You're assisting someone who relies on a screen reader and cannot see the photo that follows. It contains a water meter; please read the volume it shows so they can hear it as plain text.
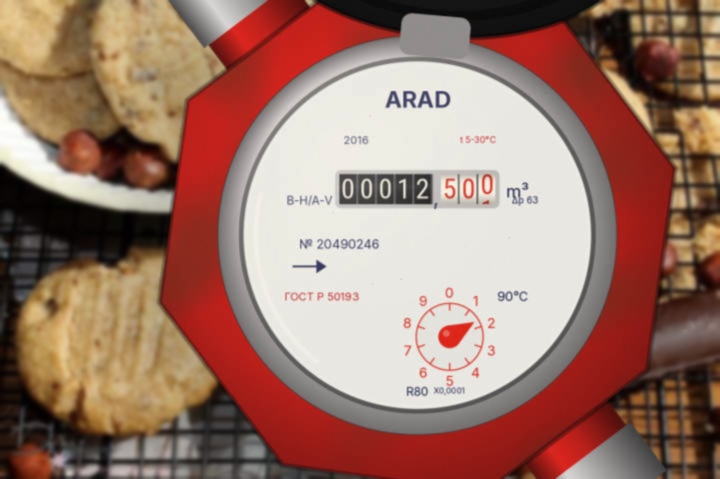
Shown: 12.5001 m³
